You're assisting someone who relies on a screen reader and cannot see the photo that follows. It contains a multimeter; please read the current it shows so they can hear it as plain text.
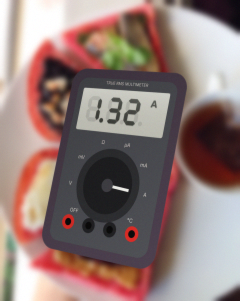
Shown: 1.32 A
